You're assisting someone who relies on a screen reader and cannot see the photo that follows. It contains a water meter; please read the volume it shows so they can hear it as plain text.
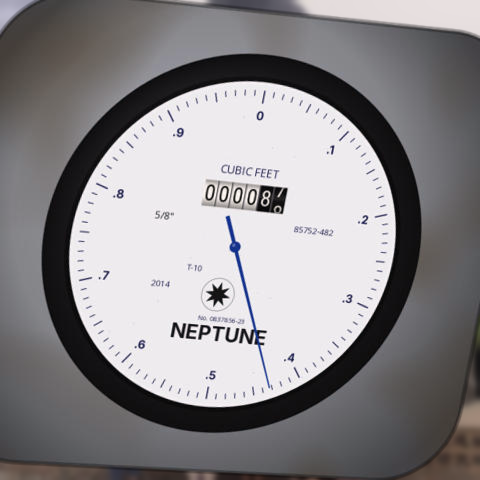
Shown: 87.43 ft³
